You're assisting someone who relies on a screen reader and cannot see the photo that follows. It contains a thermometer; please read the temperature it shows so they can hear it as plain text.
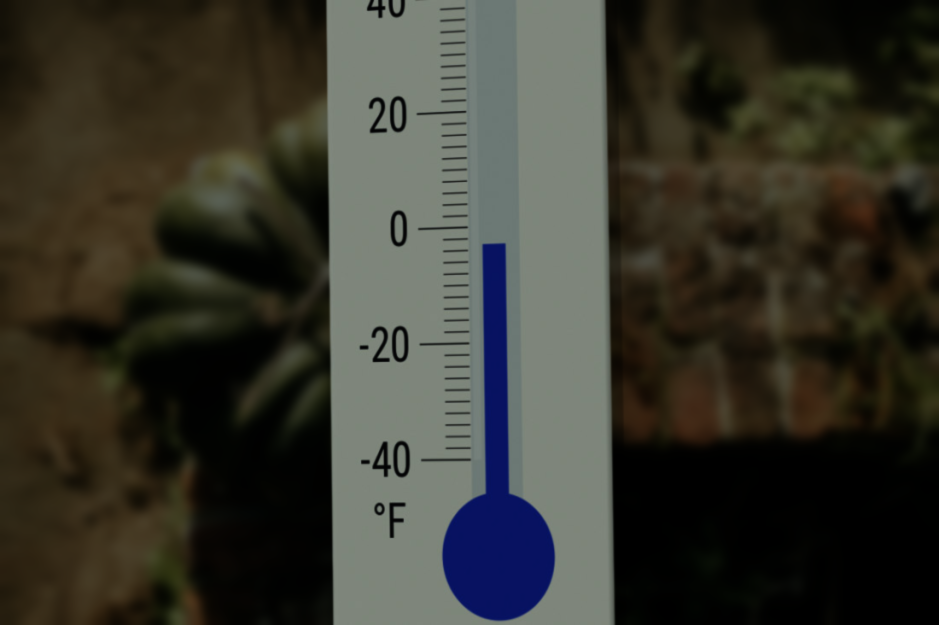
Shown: -3 °F
